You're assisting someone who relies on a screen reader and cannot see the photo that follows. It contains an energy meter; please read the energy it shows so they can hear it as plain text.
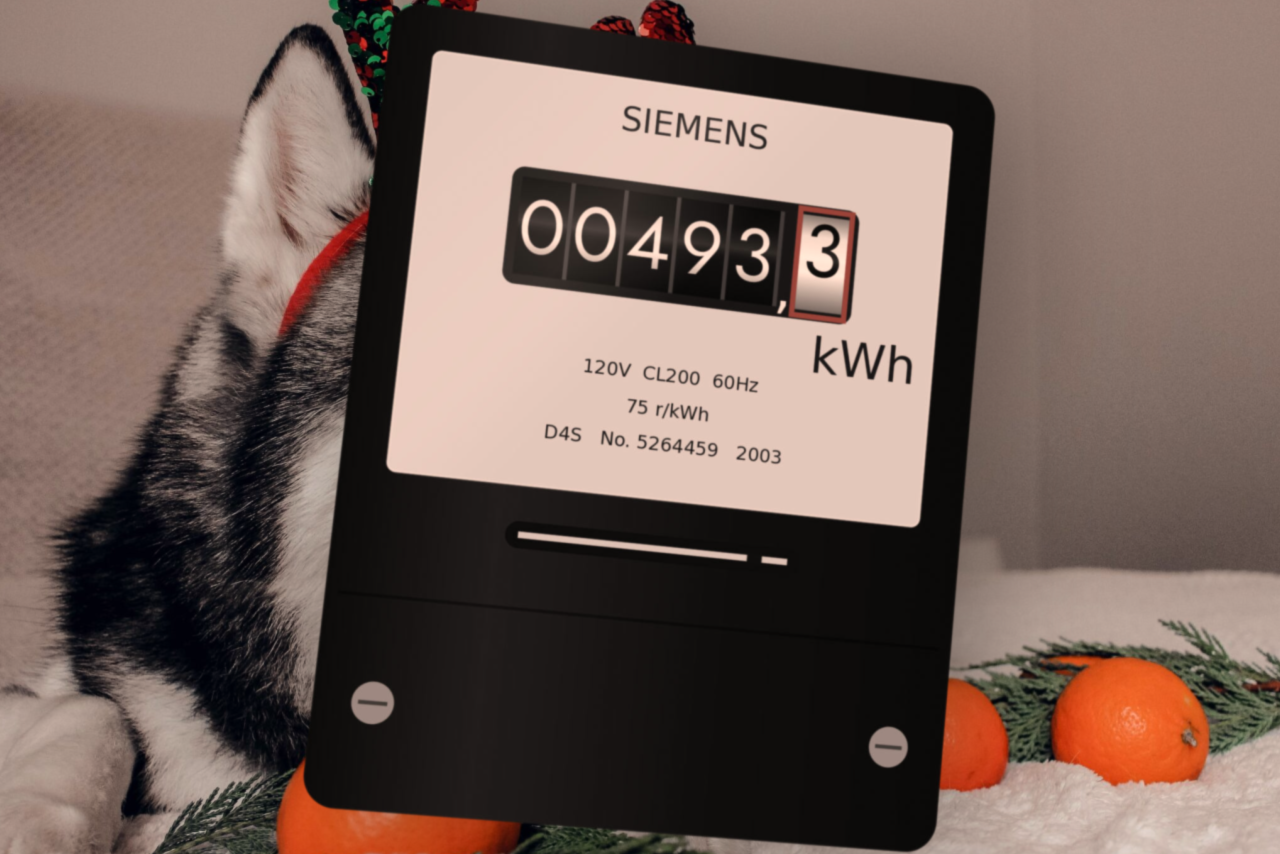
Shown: 493.3 kWh
